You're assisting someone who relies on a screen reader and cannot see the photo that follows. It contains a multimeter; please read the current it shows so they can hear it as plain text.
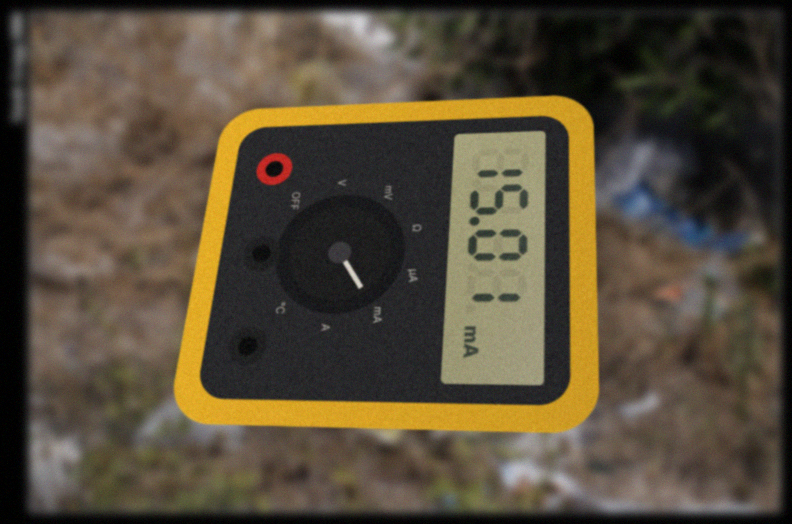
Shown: 15.01 mA
